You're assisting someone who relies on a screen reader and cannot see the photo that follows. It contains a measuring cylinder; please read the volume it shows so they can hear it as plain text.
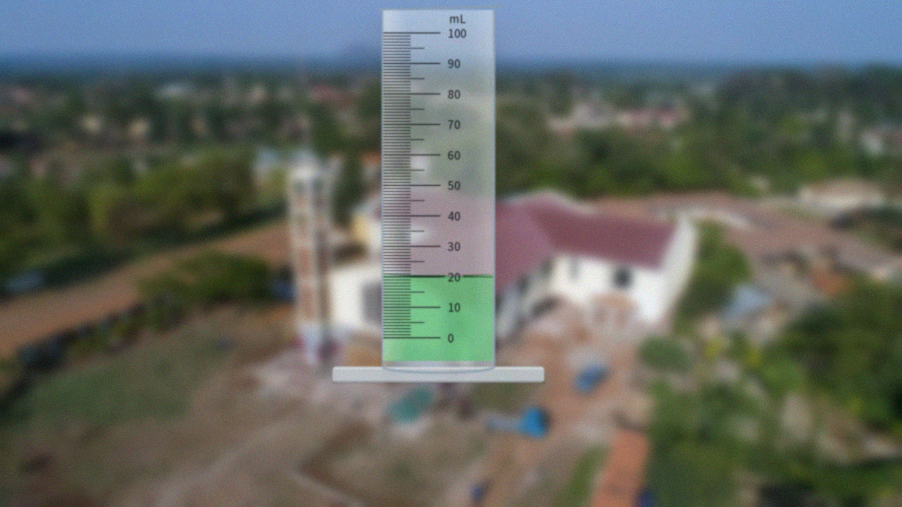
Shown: 20 mL
